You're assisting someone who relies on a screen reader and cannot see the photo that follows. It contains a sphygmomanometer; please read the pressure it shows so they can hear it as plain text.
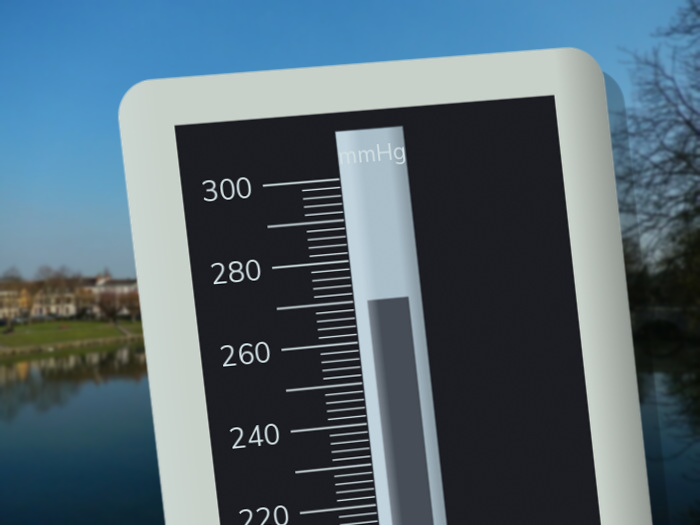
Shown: 270 mmHg
